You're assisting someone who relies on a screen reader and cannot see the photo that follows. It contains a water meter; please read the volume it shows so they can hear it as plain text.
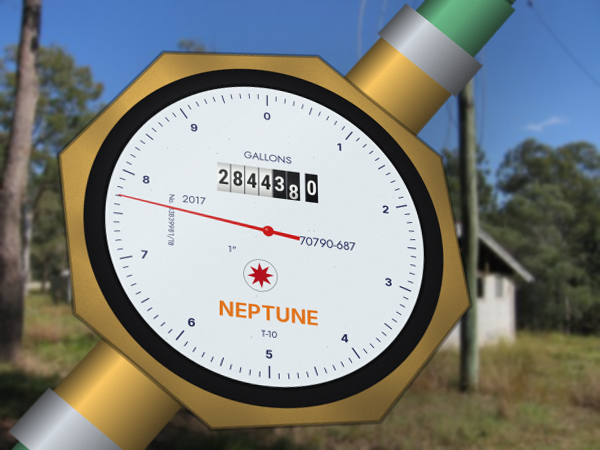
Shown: 2844377.7 gal
